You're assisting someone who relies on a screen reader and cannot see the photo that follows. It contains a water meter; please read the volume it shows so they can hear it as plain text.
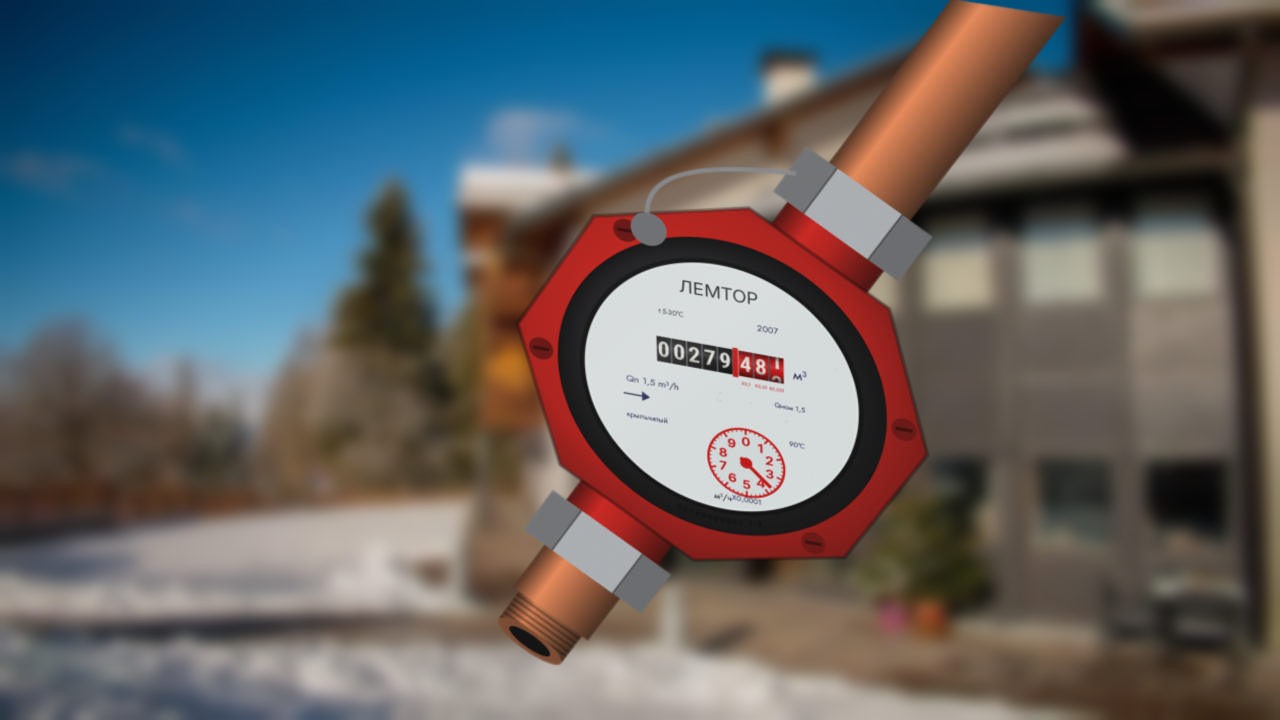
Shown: 279.4813 m³
